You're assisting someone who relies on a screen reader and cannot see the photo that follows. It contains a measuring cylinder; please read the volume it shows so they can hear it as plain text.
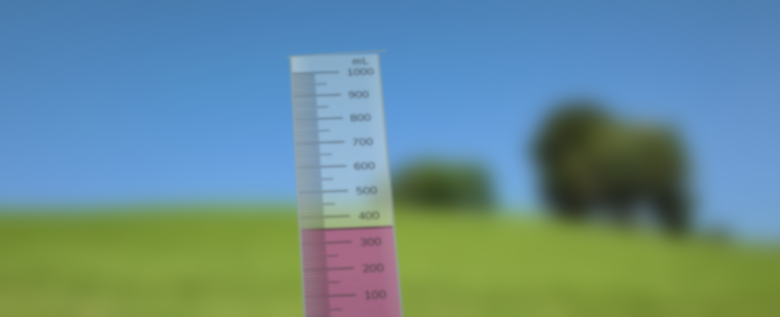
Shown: 350 mL
